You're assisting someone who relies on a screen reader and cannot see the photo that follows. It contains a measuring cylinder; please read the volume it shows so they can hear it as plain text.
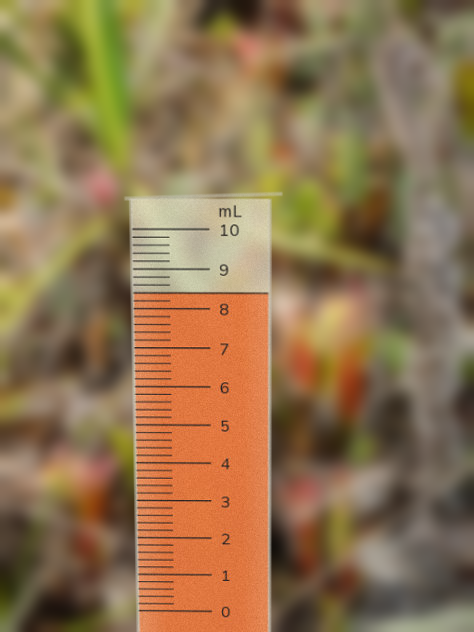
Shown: 8.4 mL
